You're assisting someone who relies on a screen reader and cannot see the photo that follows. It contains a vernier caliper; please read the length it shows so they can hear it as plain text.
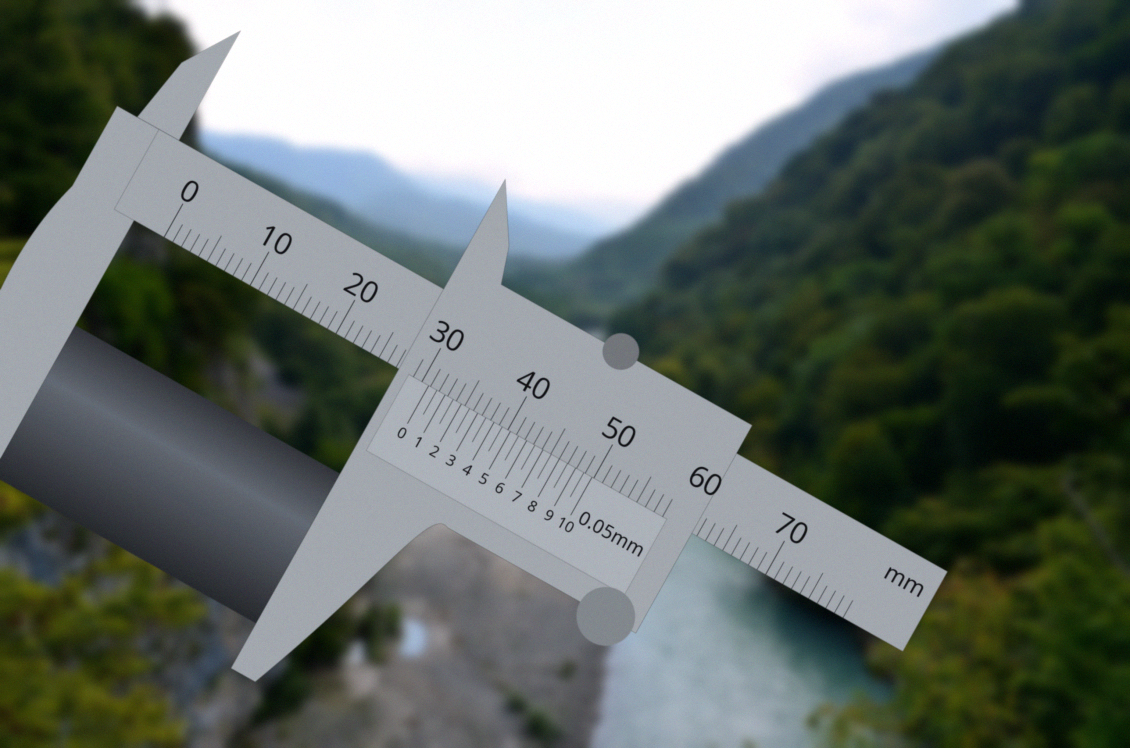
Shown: 30.8 mm
